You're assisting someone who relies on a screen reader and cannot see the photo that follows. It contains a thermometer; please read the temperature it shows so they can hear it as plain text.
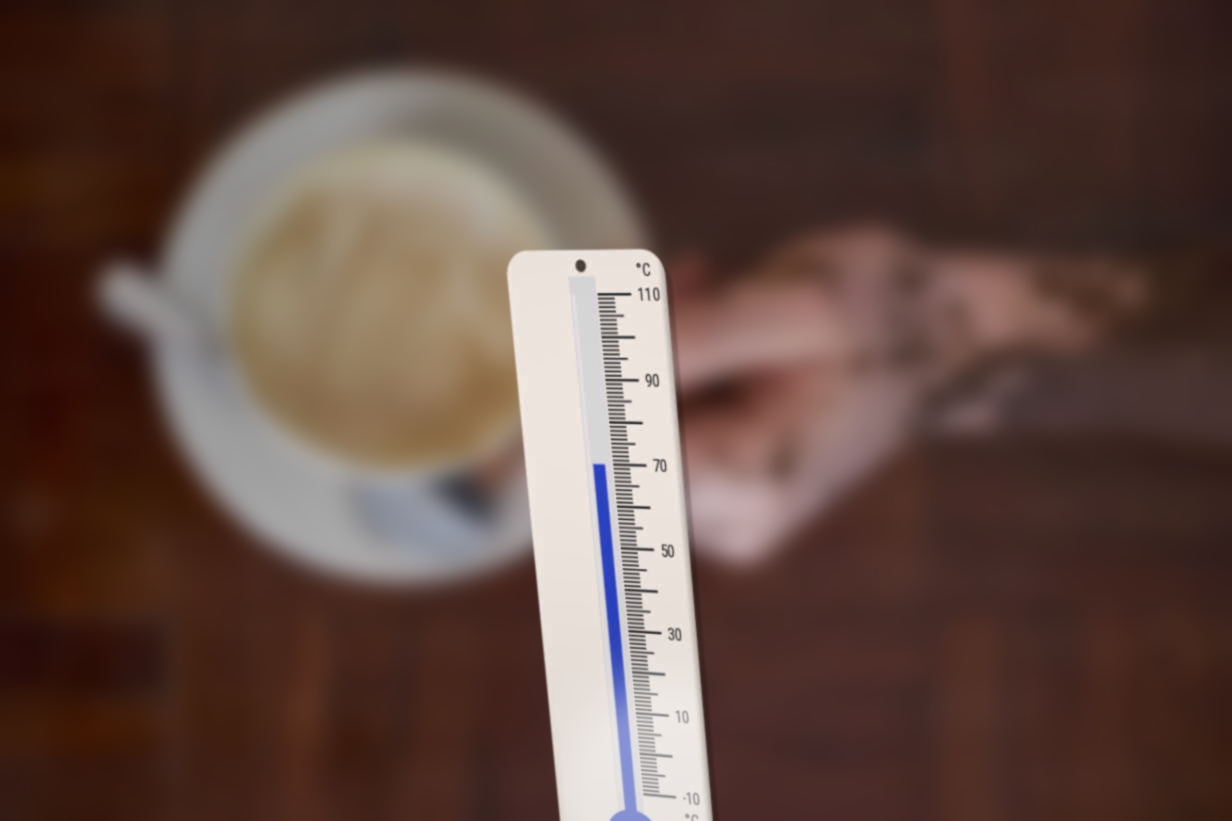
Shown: 70 °C
